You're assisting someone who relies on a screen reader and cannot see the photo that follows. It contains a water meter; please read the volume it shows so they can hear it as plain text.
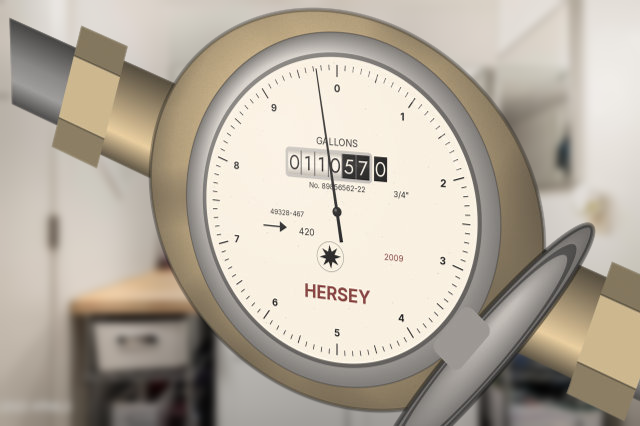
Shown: 110569.7 gal
